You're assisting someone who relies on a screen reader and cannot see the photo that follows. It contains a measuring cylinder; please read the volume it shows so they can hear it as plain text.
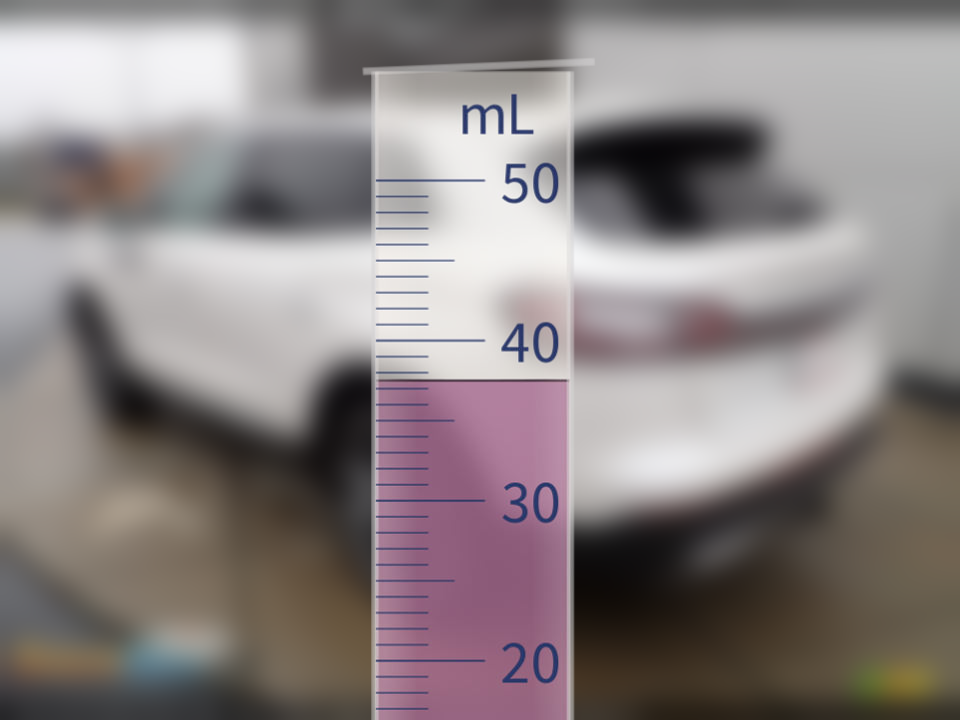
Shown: 37.5 mL
